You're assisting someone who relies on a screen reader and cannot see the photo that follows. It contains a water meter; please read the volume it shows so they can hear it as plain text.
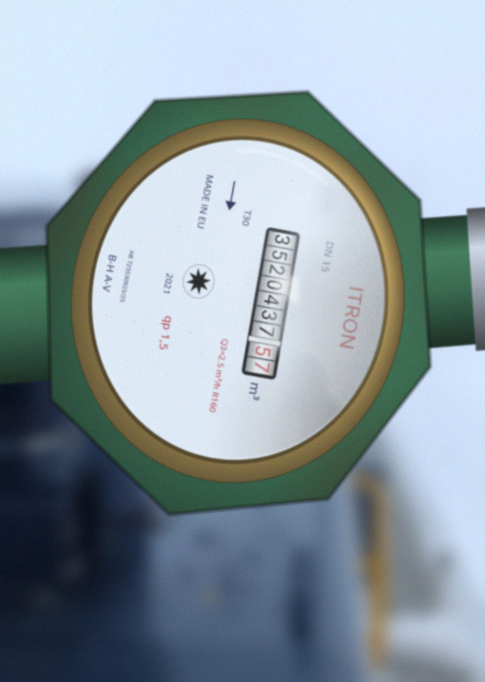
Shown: 3520437.57 m³
